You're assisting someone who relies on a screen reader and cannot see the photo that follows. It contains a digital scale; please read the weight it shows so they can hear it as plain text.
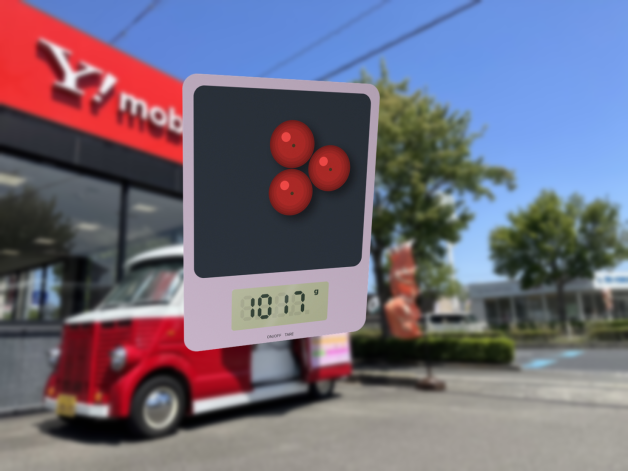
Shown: 1017 g
